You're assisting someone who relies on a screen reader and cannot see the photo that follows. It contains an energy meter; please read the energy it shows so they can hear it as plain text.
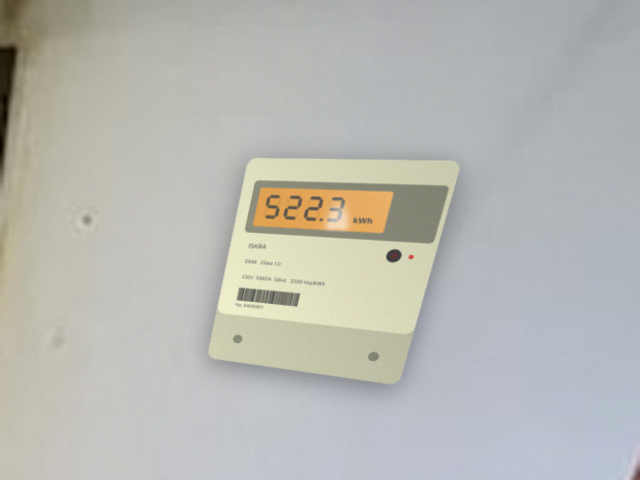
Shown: 522.3 kWh
